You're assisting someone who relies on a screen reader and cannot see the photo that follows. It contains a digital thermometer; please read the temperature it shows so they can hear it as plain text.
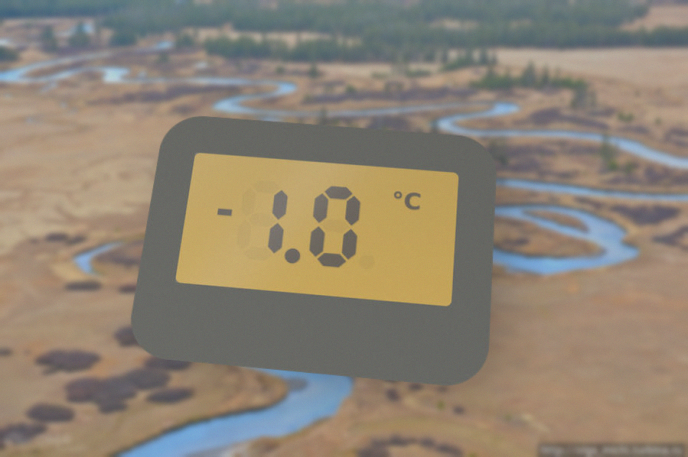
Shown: -1.0 °C
